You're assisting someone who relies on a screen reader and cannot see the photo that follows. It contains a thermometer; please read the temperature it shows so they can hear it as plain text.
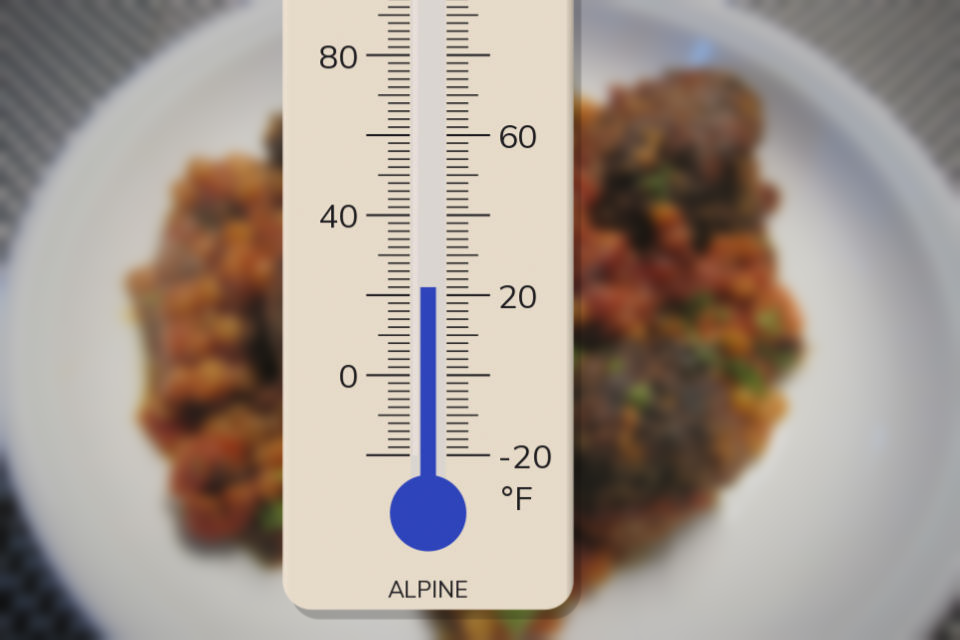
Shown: 22 °F
